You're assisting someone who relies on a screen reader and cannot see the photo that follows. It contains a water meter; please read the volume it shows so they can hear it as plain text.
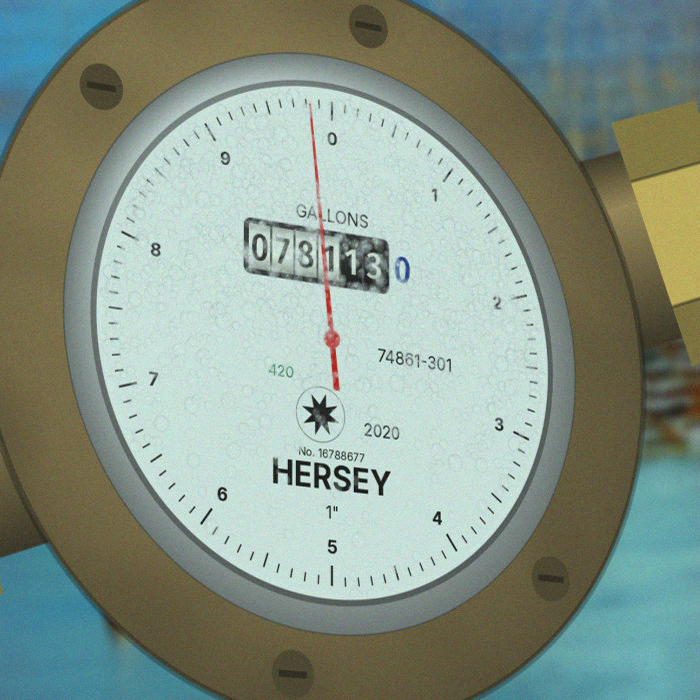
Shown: 781129.8 gal
